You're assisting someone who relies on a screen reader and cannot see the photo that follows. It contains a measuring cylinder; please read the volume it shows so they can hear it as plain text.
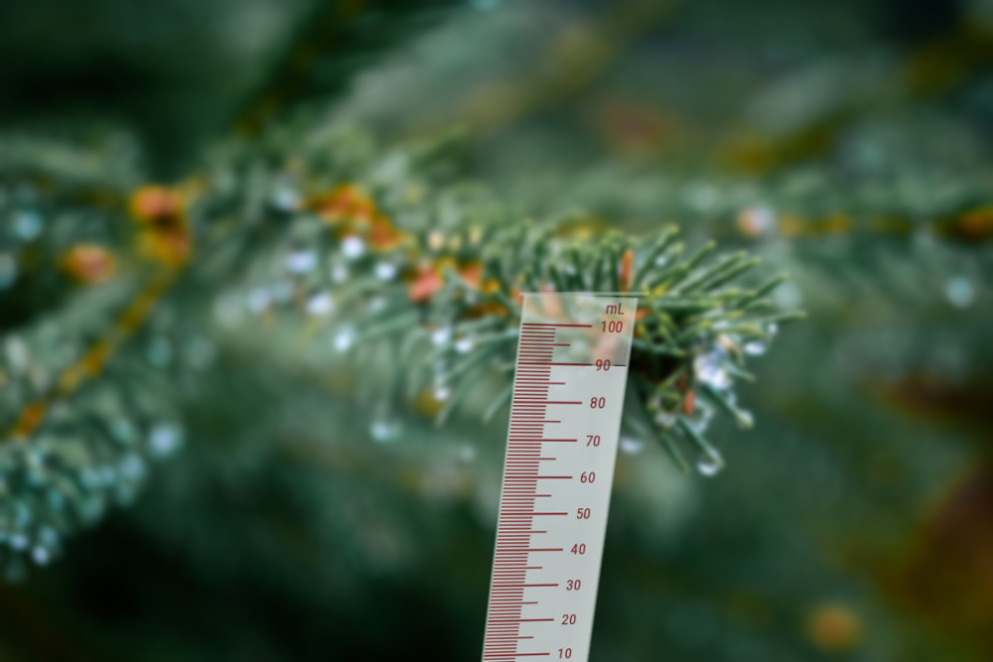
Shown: 90 mL
